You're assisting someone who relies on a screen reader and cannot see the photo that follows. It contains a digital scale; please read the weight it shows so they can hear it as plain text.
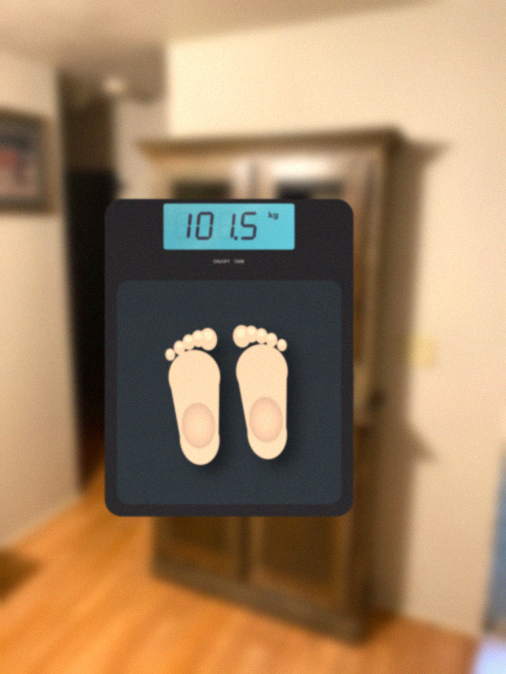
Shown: 101.5 kg
